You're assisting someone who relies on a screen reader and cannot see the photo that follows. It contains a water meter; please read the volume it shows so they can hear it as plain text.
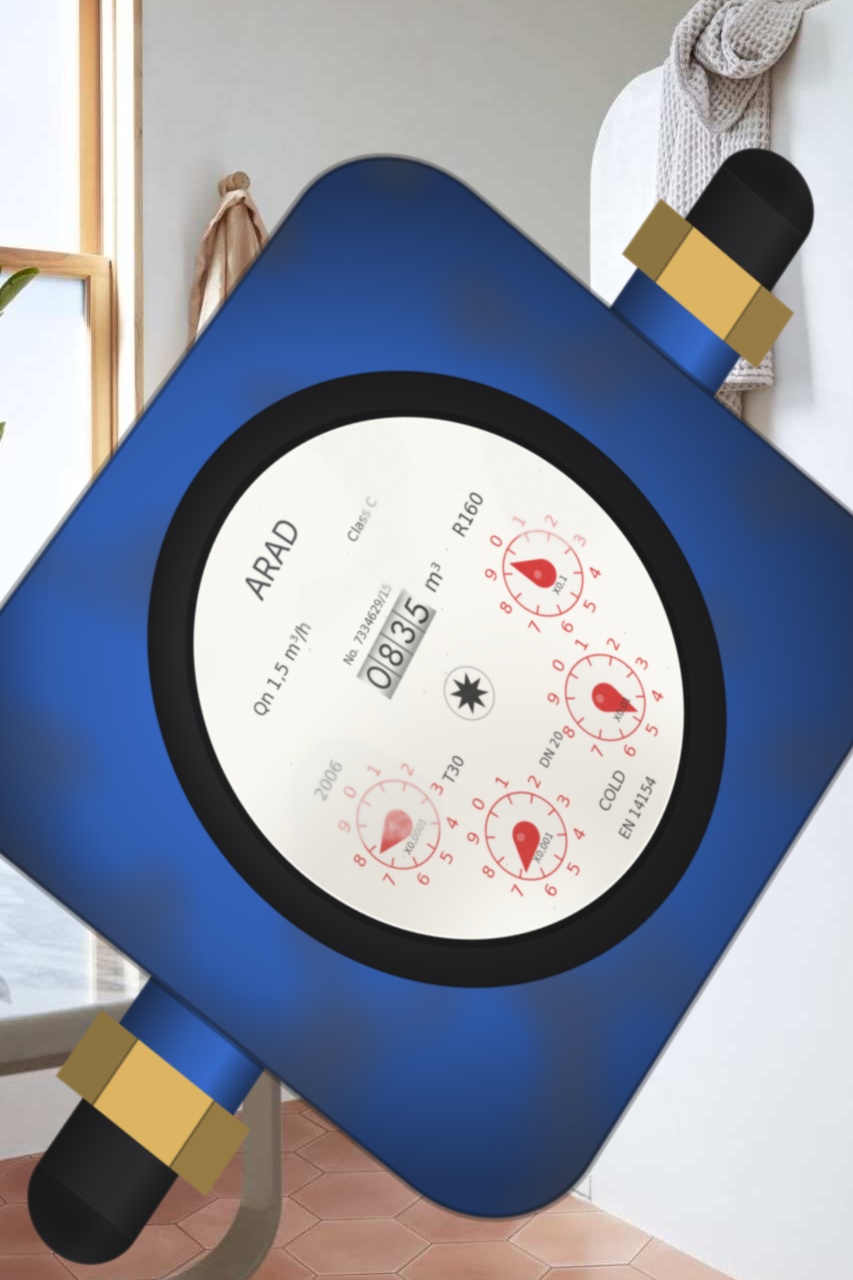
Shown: 834.9467 m³
